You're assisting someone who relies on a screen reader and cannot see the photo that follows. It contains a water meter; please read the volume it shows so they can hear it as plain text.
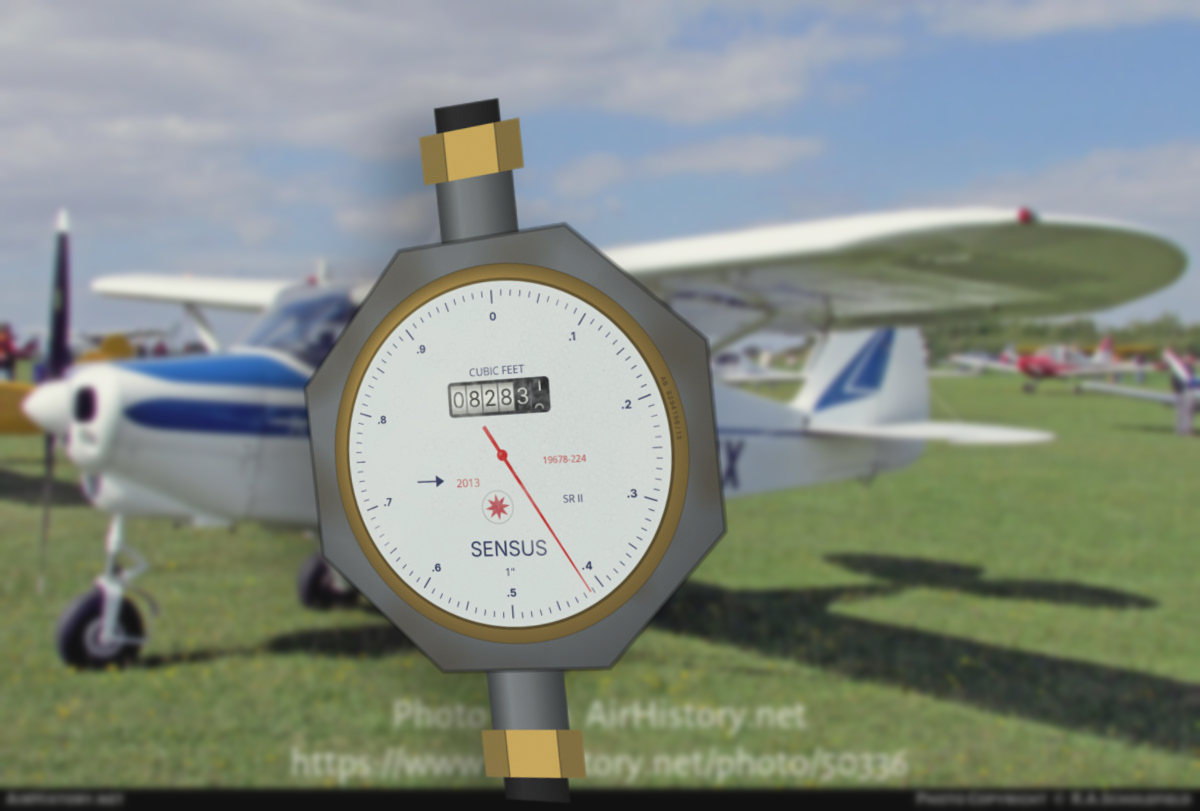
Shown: 82831.41 ft³
